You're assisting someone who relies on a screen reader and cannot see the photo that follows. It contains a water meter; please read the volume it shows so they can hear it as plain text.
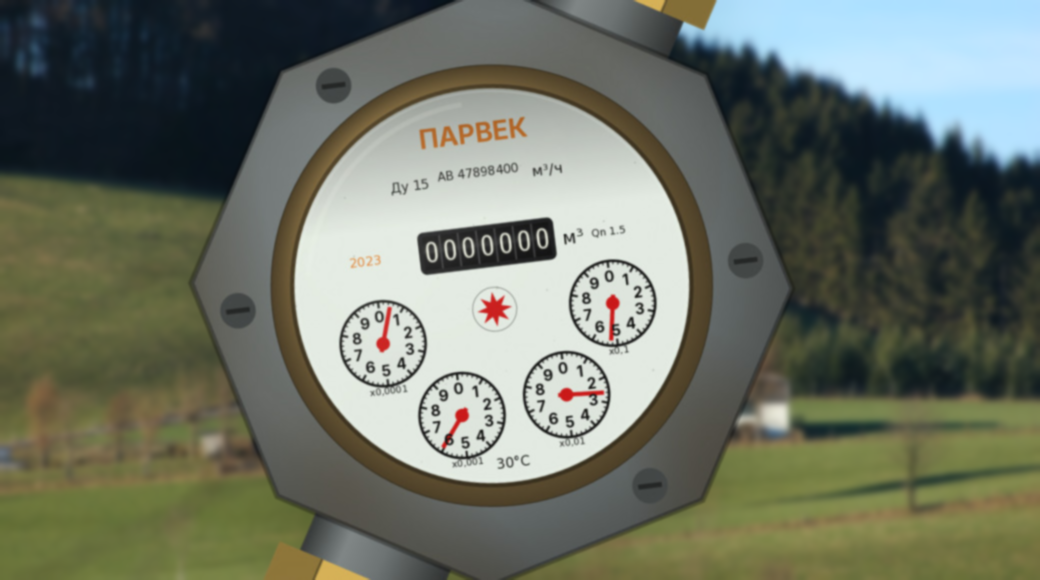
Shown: 0.5260 m³
